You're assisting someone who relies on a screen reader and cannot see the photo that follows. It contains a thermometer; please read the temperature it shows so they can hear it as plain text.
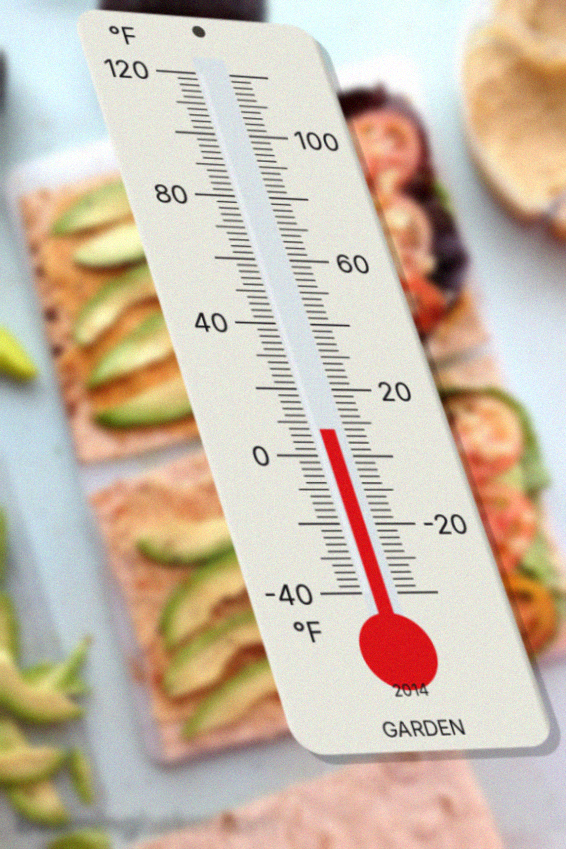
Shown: 8 °F
